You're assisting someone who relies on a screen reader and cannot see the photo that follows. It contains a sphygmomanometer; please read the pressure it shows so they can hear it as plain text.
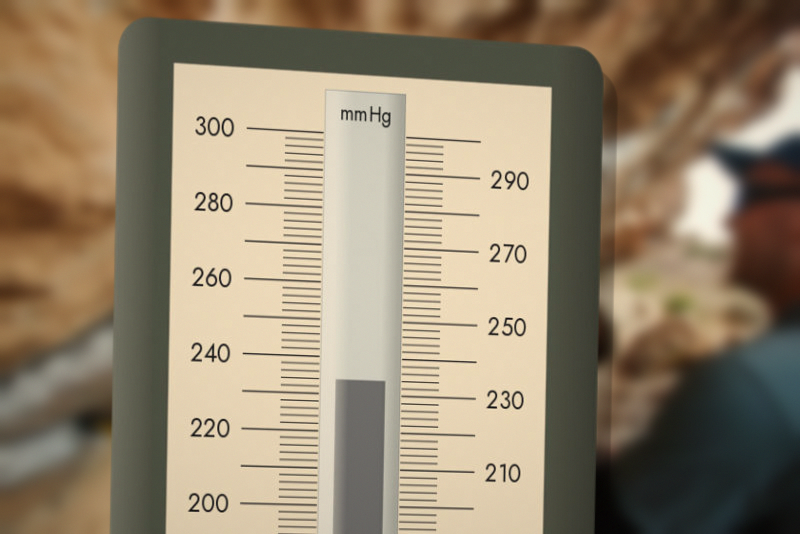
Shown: 234 mmHg
